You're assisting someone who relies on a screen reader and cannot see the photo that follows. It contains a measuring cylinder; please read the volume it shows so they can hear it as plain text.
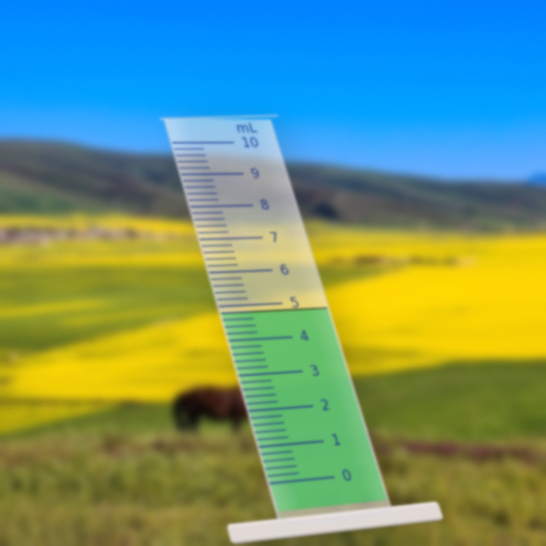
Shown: 4.8 mL
